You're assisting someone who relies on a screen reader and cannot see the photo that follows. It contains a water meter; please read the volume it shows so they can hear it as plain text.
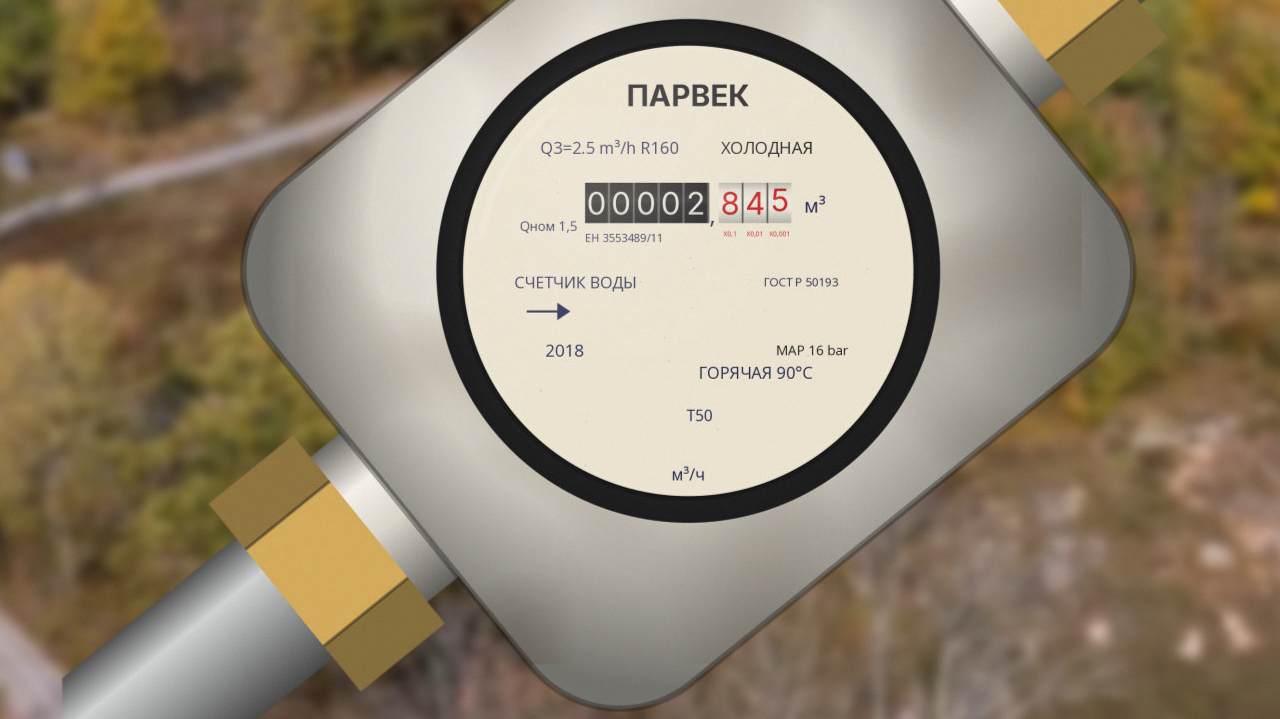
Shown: 2.845 m³
